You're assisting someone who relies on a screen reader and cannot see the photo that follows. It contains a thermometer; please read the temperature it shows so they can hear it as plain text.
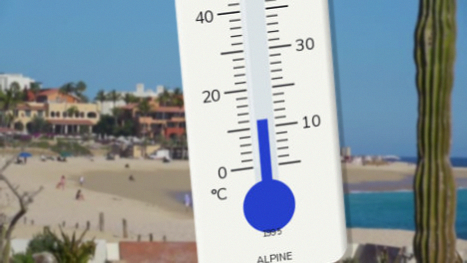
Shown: 12 °C
